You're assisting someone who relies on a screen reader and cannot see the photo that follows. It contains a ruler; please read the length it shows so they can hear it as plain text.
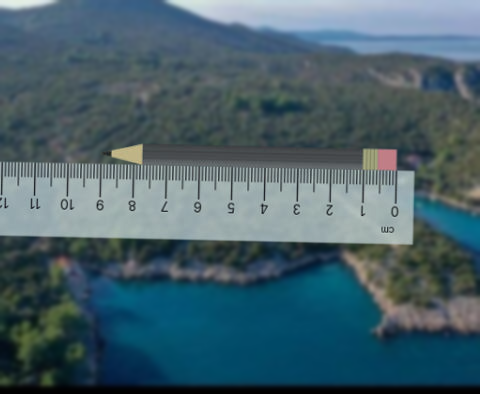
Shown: 9 cm
